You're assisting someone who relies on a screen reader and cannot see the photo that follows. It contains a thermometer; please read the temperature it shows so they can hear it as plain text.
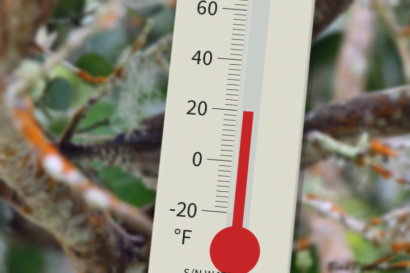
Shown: 20 °F
